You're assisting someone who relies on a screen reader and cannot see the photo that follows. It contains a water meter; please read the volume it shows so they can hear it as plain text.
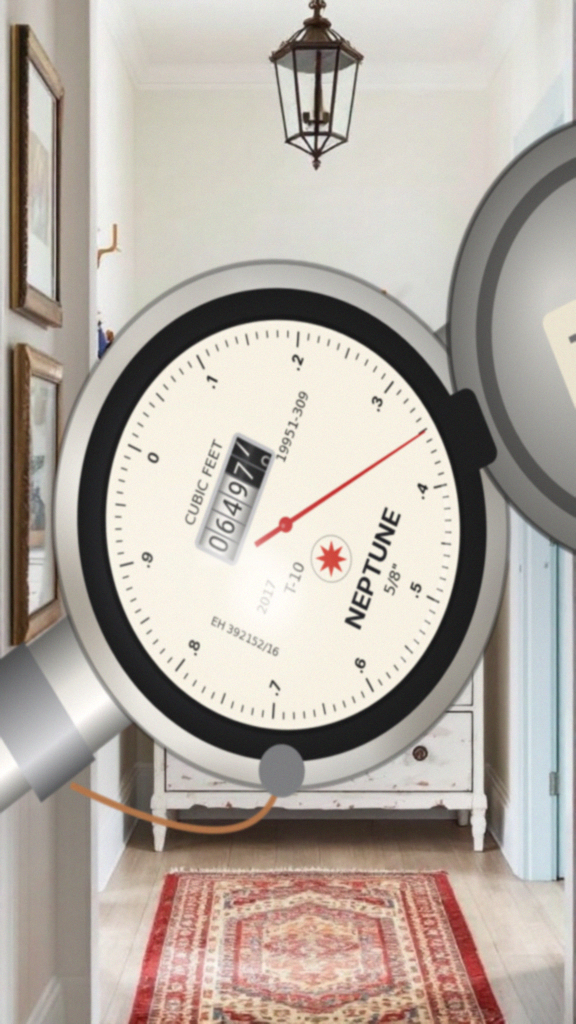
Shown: 64977.35 ft³
